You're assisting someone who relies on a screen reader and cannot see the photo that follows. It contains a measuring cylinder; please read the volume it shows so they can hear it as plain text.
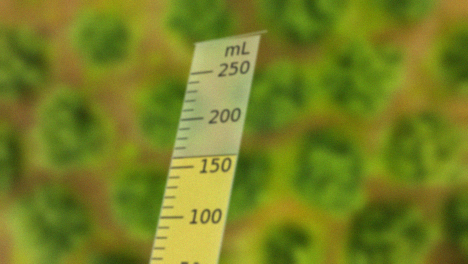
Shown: 160 mL
